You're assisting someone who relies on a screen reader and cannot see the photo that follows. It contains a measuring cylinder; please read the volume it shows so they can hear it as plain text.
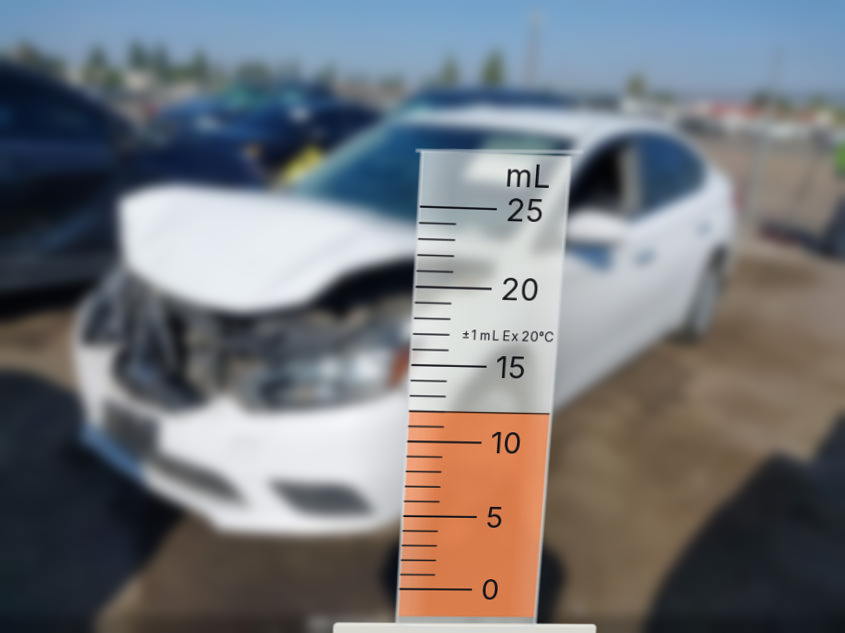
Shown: 12 mL
